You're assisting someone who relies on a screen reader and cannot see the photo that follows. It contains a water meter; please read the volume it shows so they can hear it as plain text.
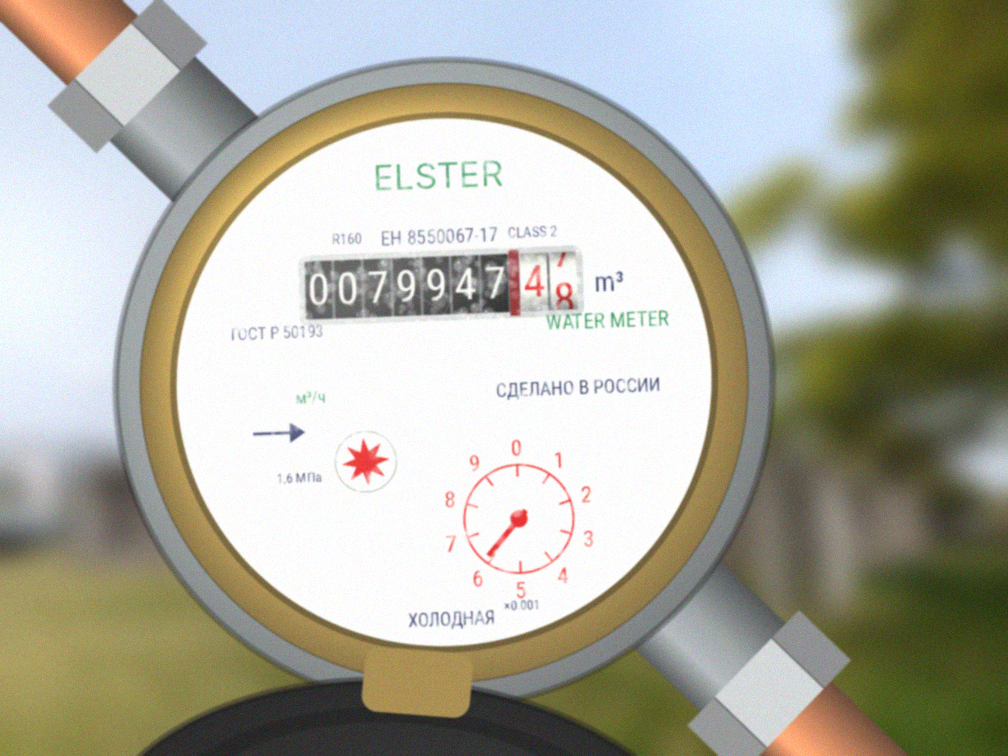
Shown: 79947.476 m³
